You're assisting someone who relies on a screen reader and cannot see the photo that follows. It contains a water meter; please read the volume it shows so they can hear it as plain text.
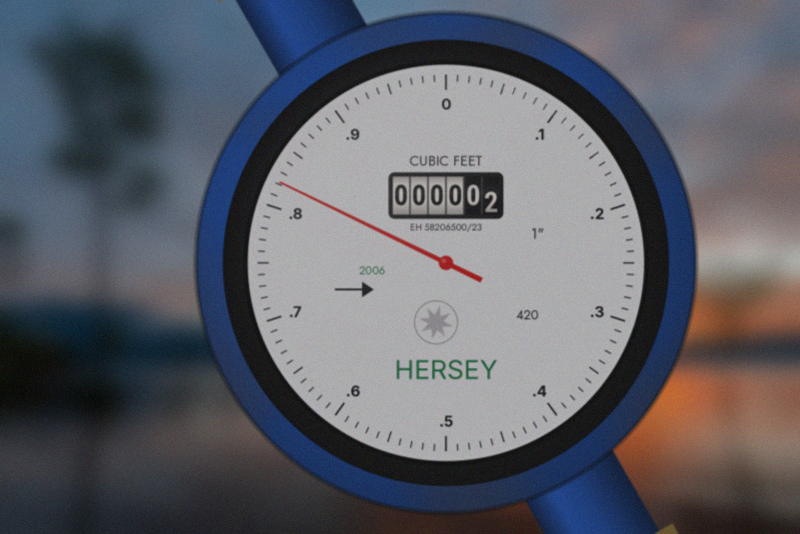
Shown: 1.82 ft³
